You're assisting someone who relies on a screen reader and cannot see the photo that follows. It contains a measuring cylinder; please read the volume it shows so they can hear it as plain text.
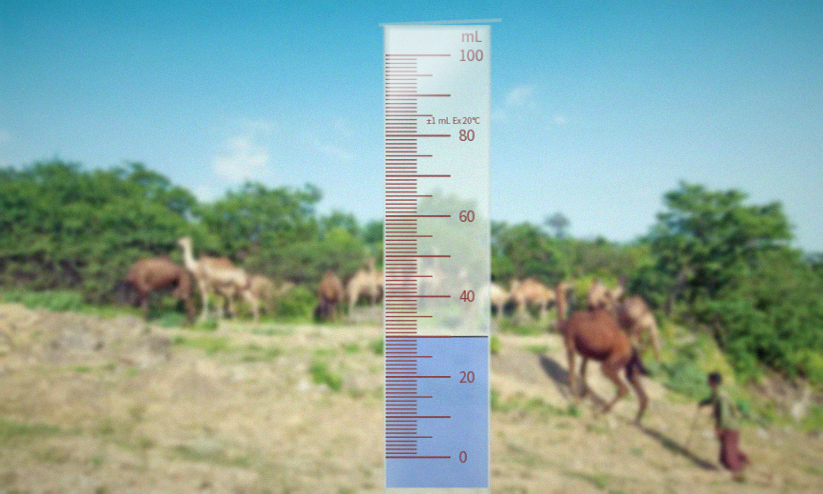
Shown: 30 mL
